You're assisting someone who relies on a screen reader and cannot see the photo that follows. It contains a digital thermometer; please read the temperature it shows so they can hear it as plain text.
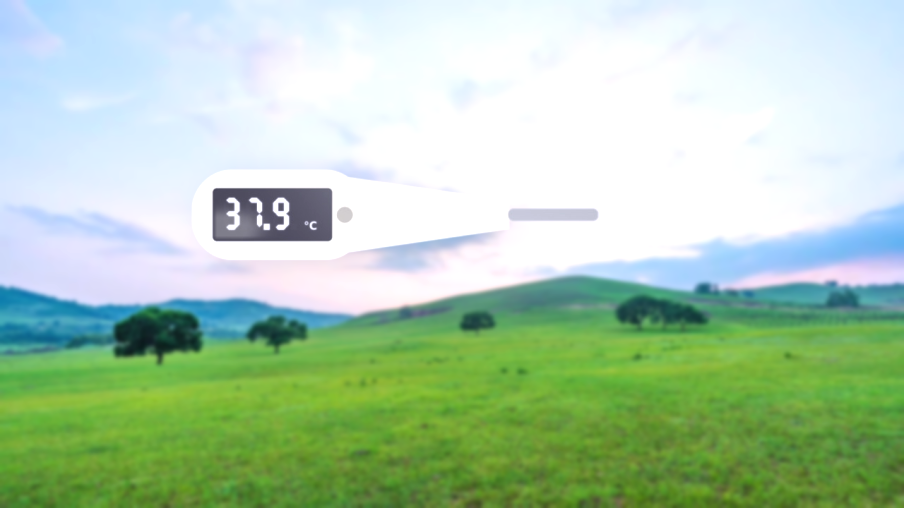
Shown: 37.9 °C
